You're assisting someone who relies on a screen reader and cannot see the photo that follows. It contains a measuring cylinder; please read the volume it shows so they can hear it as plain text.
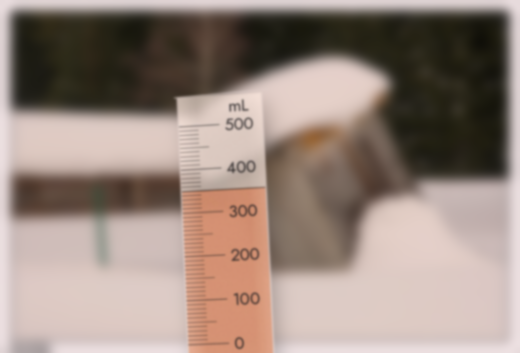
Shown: 350 mL
